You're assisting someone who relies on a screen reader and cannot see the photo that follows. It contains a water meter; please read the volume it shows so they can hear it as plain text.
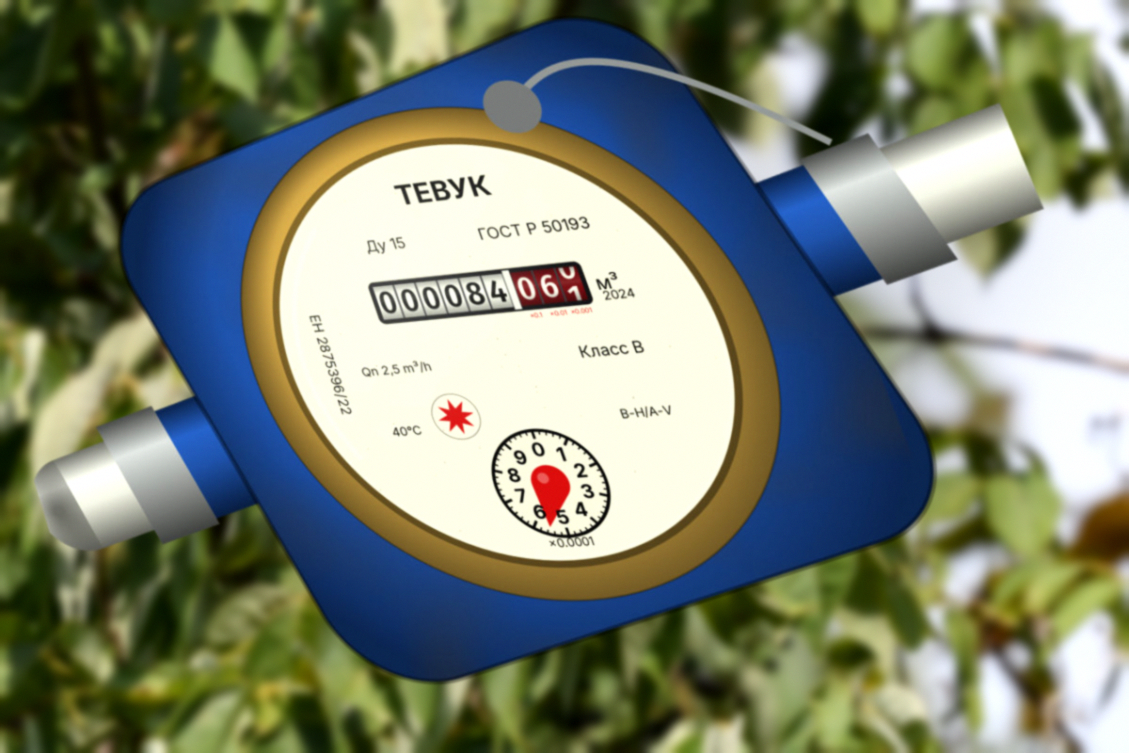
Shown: 84.0605 m³
